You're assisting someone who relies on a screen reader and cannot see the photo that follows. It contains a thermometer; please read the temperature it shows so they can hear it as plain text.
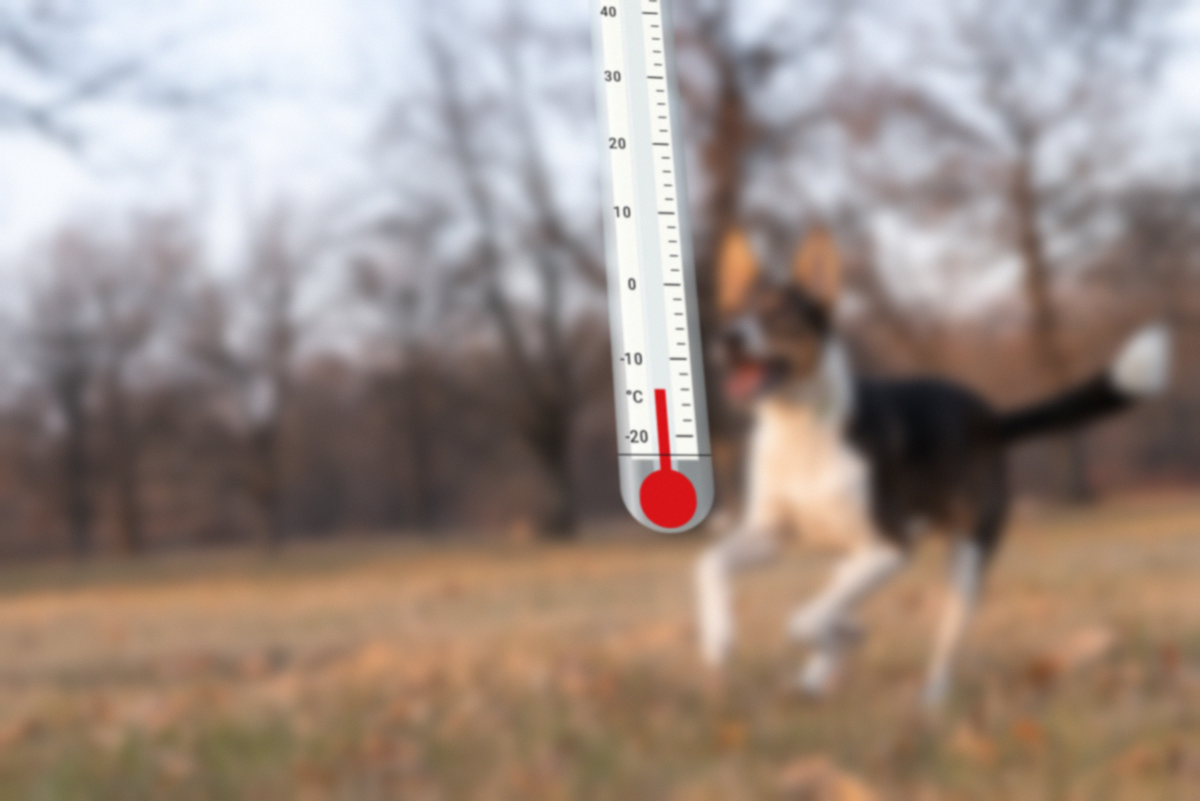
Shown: -14 °C
